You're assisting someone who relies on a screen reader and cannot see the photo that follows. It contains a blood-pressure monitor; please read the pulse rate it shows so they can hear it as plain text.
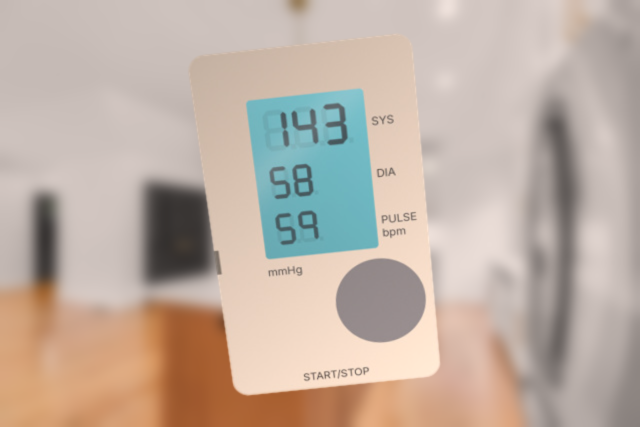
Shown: 59 bpm
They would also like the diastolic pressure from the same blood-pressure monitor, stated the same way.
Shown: 58 mmHg
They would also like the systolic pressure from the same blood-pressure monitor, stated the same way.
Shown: 143 mmHg
